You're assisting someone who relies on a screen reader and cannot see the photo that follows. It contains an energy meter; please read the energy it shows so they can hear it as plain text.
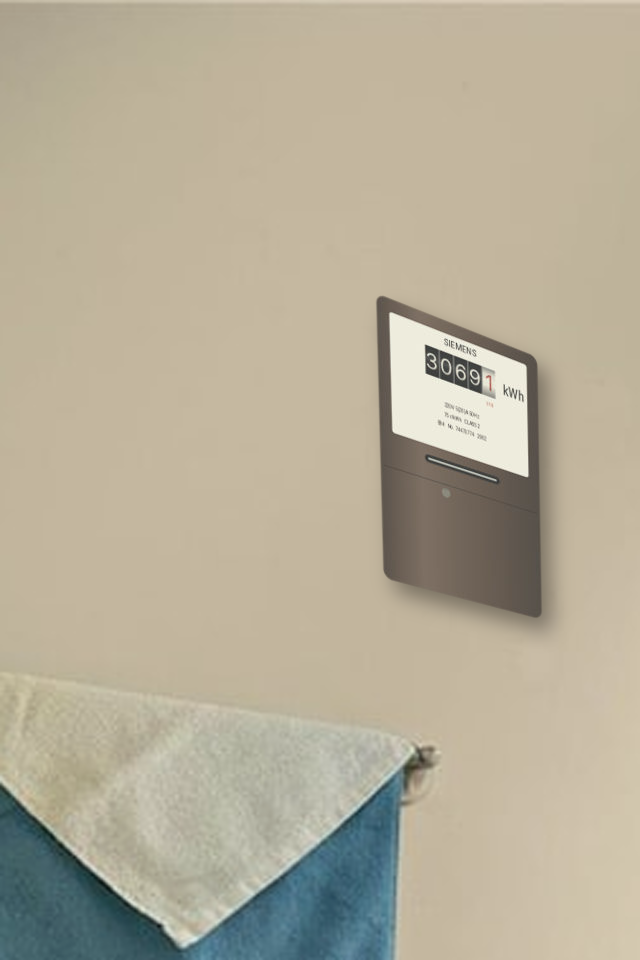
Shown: 3069.1 kWh
